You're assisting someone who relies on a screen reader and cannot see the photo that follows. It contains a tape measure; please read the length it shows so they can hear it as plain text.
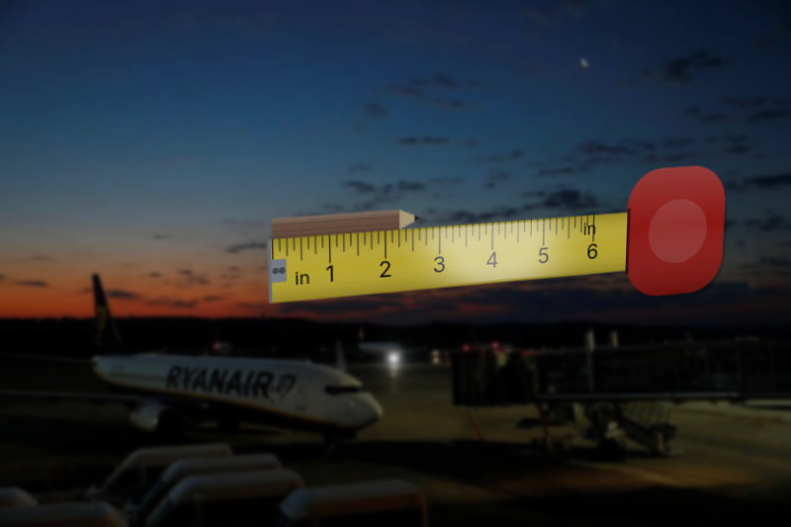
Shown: 2.625 in
